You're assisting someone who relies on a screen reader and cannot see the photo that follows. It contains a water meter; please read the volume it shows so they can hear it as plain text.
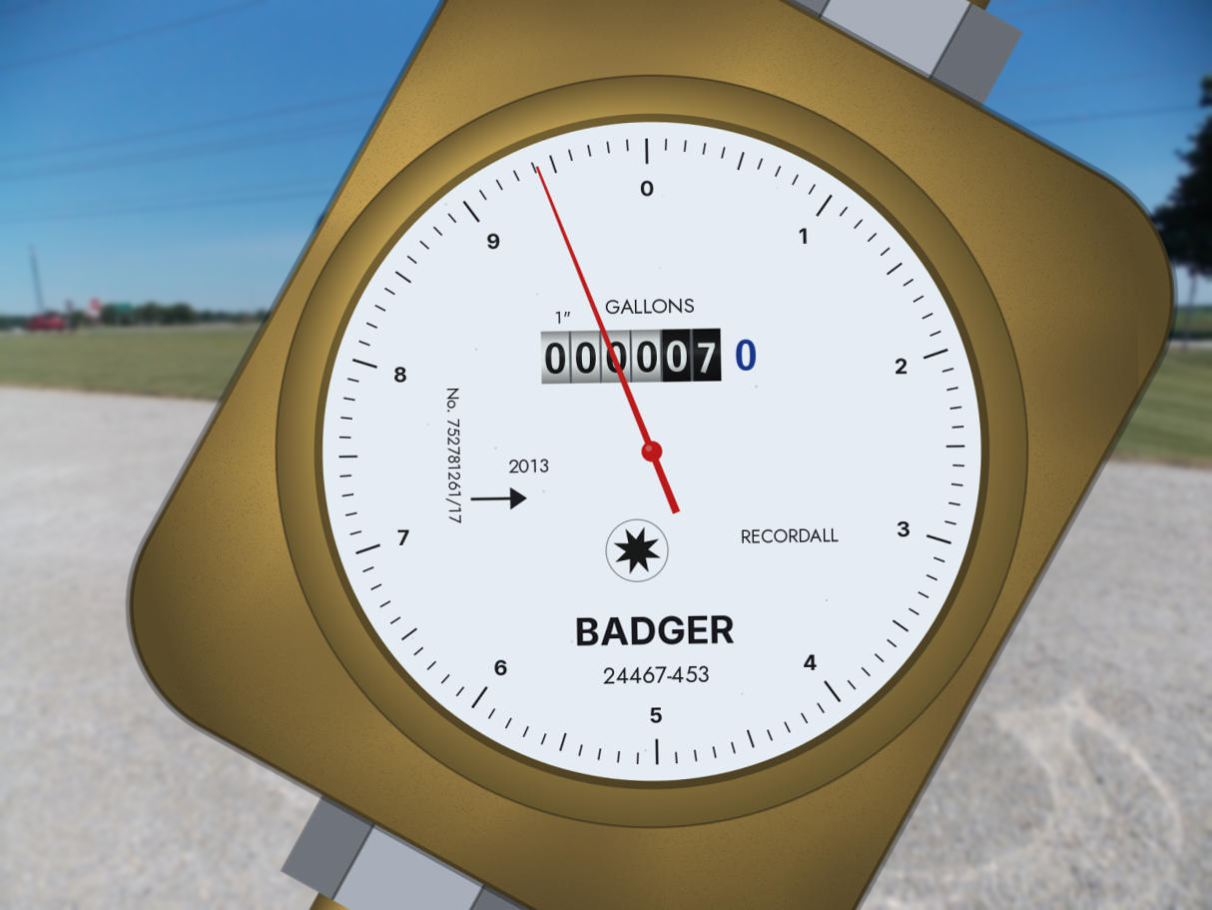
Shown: 69.4 gal
